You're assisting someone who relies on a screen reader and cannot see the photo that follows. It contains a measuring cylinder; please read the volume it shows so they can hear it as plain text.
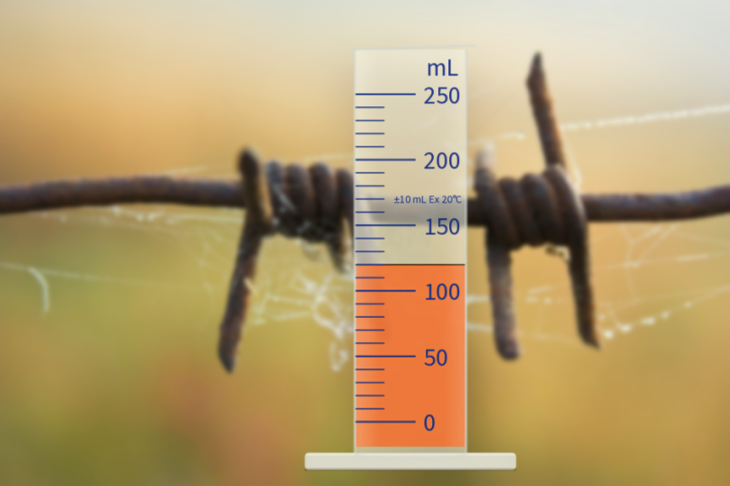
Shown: 120 mL
